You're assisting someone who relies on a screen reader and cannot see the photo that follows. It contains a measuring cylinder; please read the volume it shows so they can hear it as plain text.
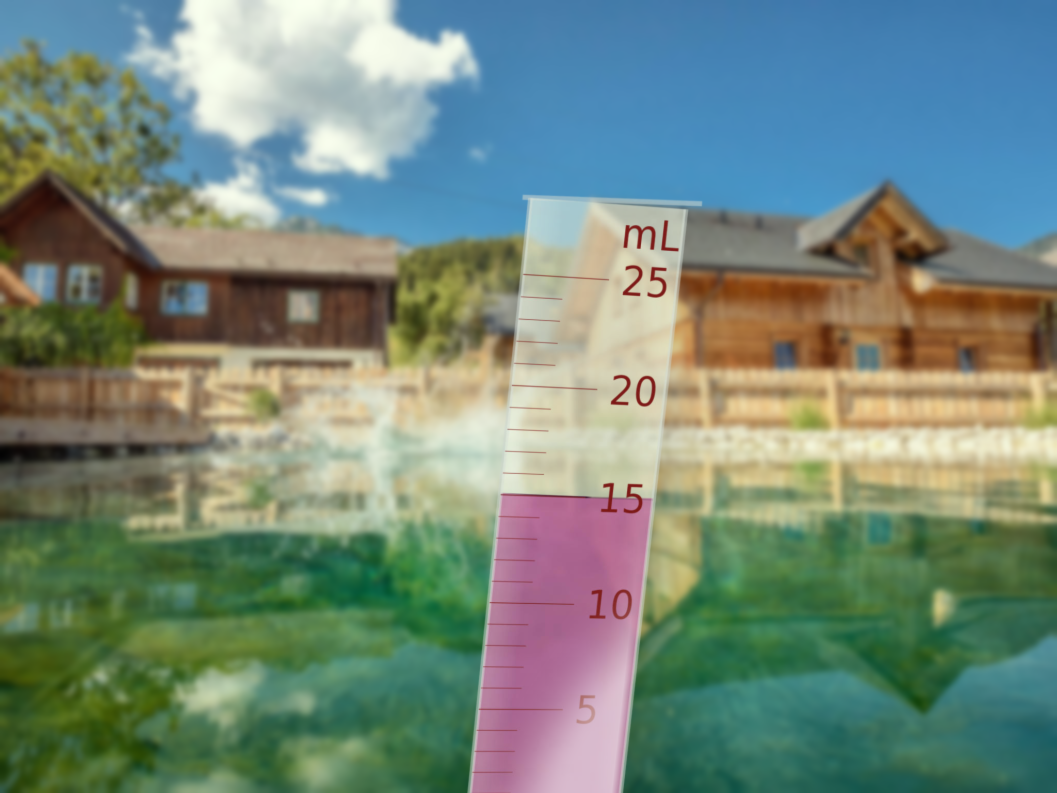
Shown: 15 mL
